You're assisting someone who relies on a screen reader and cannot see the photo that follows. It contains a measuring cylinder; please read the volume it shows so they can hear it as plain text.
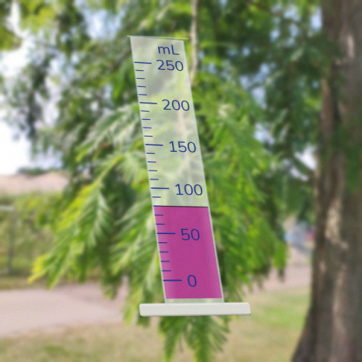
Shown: 80 mL
